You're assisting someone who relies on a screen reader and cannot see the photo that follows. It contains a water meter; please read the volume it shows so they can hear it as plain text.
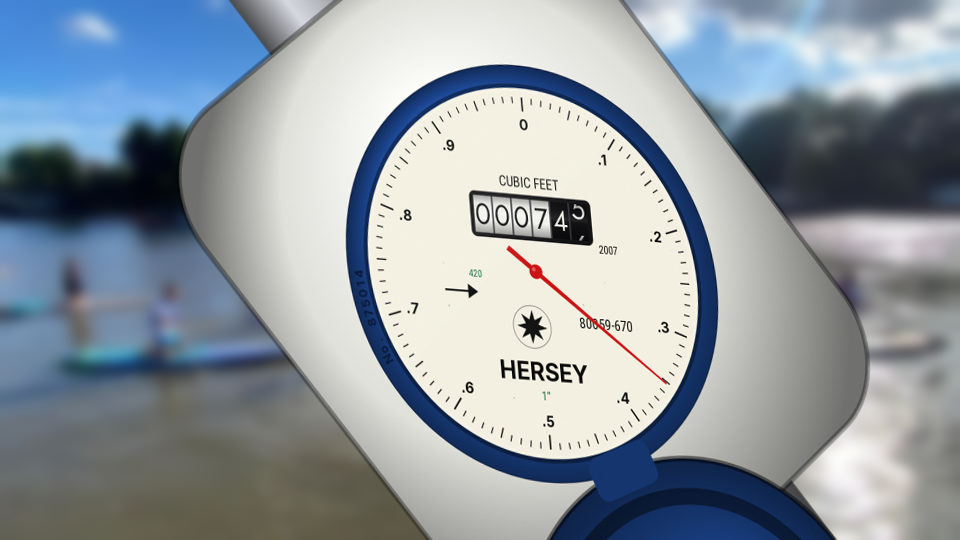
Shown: 745.35 ft³
